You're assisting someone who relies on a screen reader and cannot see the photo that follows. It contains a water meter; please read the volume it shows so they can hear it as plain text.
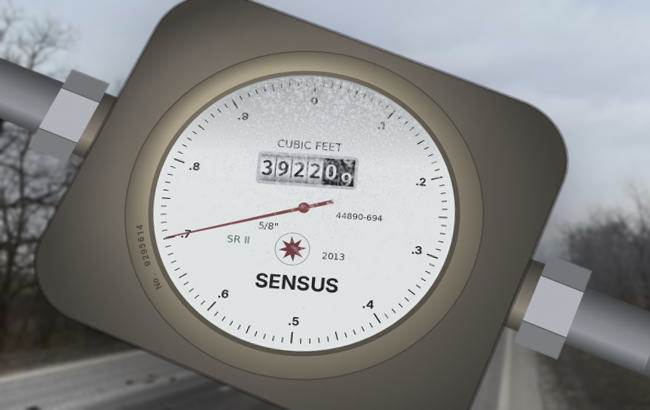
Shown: 392208.70 ft³
